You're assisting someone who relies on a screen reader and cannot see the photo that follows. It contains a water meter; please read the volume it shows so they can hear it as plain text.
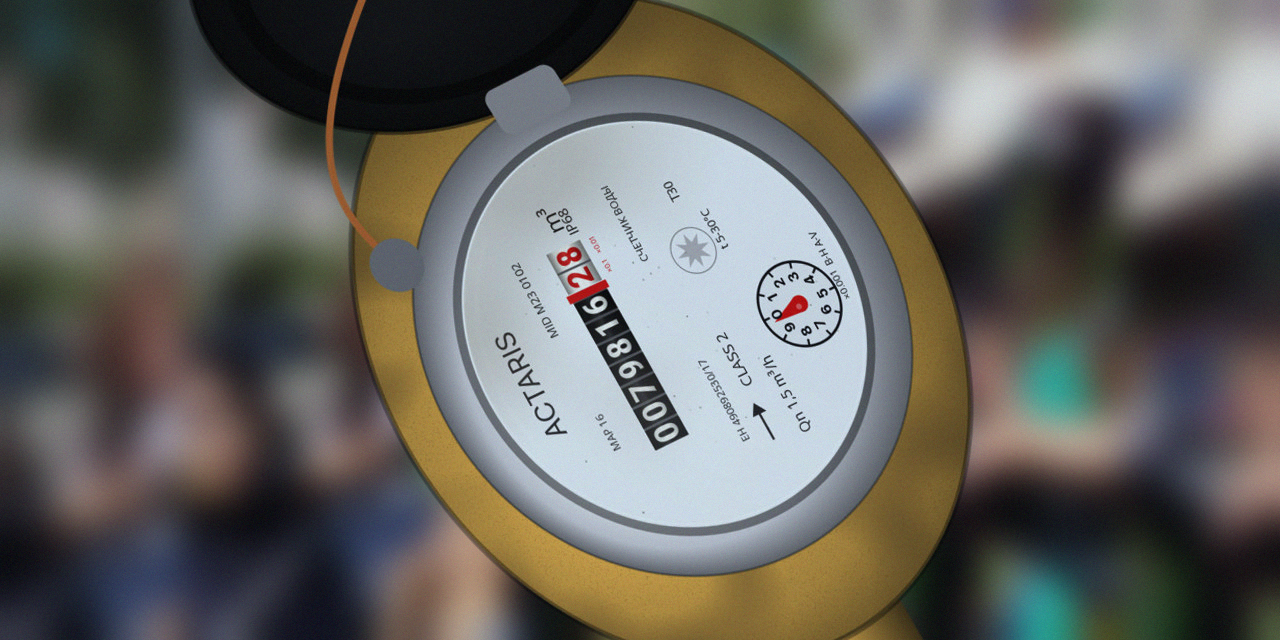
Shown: 79816.279 m³
